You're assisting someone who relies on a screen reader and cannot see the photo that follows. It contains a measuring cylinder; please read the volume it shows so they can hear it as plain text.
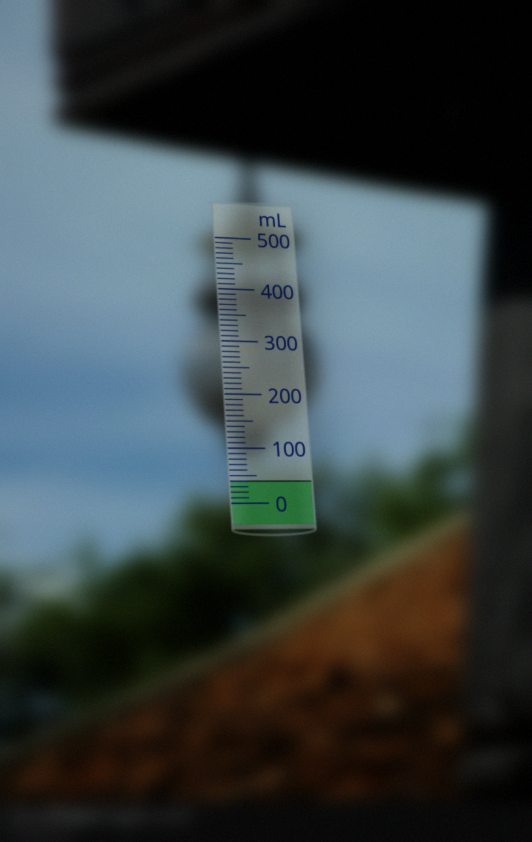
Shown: 40 mL
